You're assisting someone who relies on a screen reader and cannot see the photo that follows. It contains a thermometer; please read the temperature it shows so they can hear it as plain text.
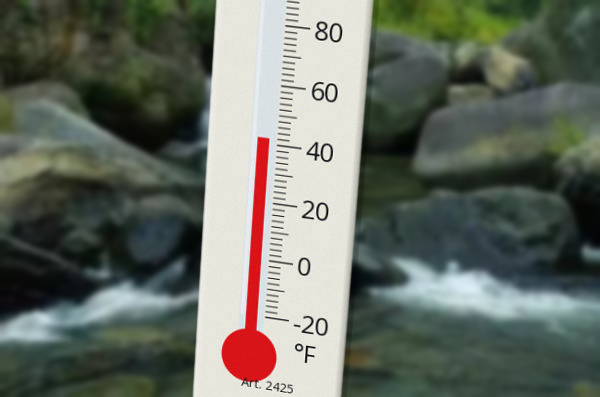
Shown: 42 °F
